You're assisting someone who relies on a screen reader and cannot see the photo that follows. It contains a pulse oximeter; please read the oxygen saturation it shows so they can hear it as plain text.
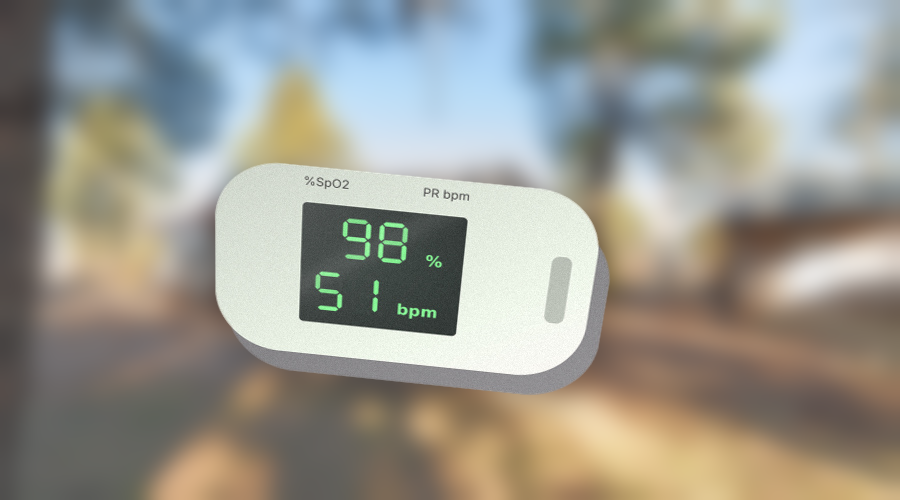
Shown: 98 %
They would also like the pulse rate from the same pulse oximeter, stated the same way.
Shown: 51 bpm
